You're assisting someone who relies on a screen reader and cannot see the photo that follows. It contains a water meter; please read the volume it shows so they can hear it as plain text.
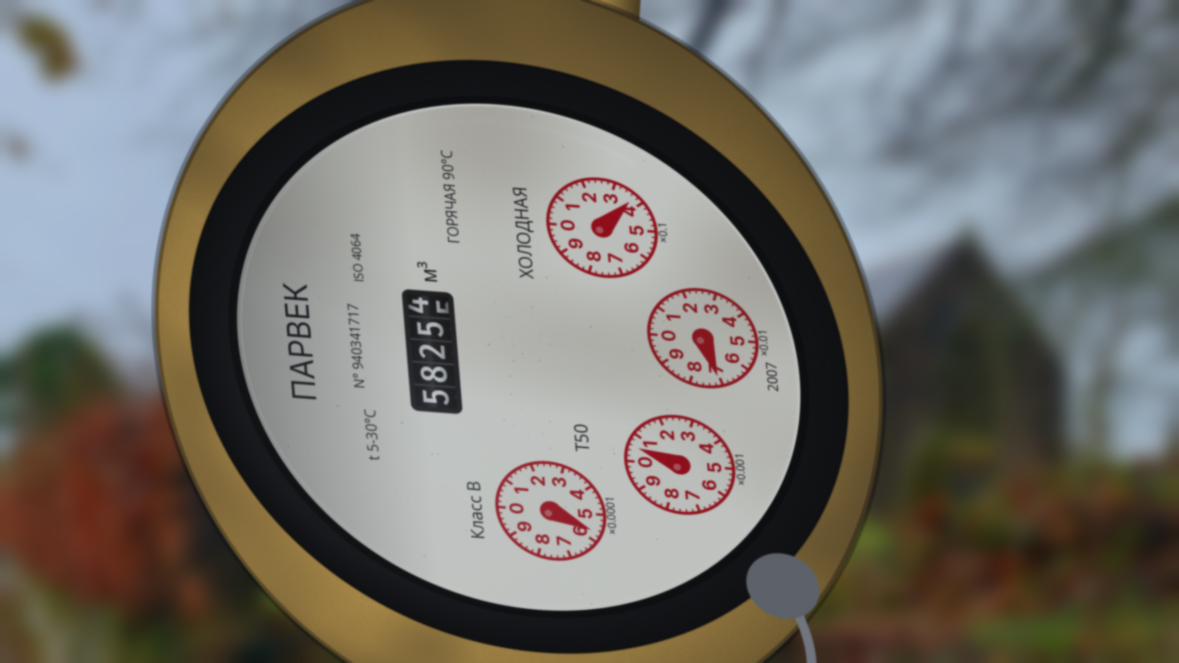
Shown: 58254.3705 m³
